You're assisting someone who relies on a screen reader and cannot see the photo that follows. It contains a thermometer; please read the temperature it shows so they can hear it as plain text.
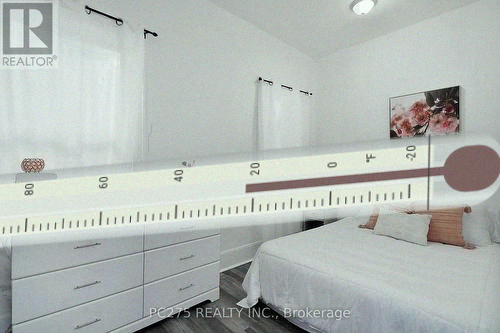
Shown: 22 °F
